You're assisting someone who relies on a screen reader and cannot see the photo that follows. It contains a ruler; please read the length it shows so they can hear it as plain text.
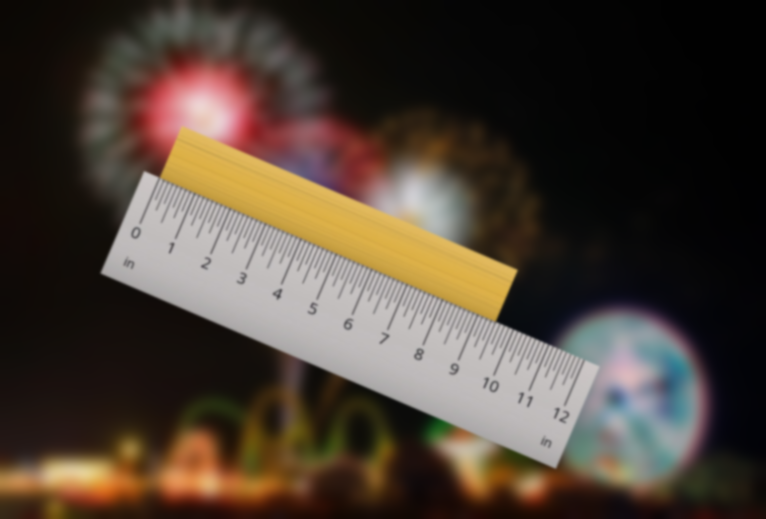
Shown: 9.5 in
